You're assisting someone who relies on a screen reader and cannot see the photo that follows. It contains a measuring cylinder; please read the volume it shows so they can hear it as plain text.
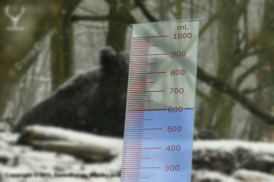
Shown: 600 mL
